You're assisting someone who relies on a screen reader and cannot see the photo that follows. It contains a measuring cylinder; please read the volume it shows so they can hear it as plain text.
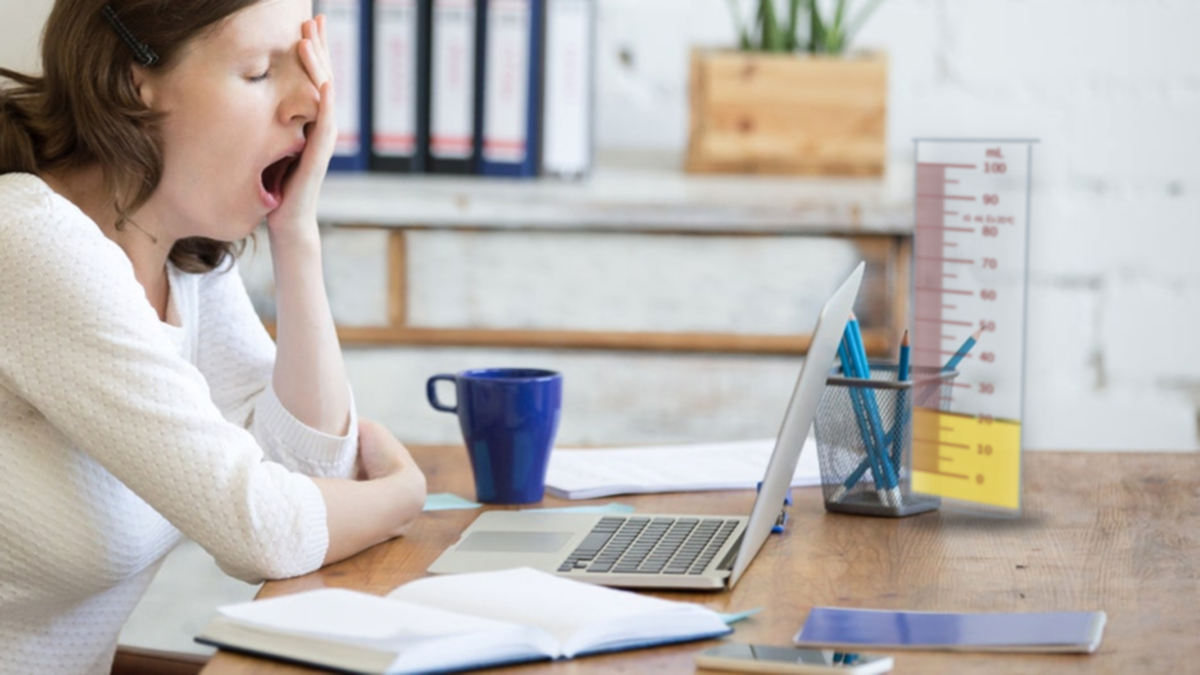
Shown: 20 mL
